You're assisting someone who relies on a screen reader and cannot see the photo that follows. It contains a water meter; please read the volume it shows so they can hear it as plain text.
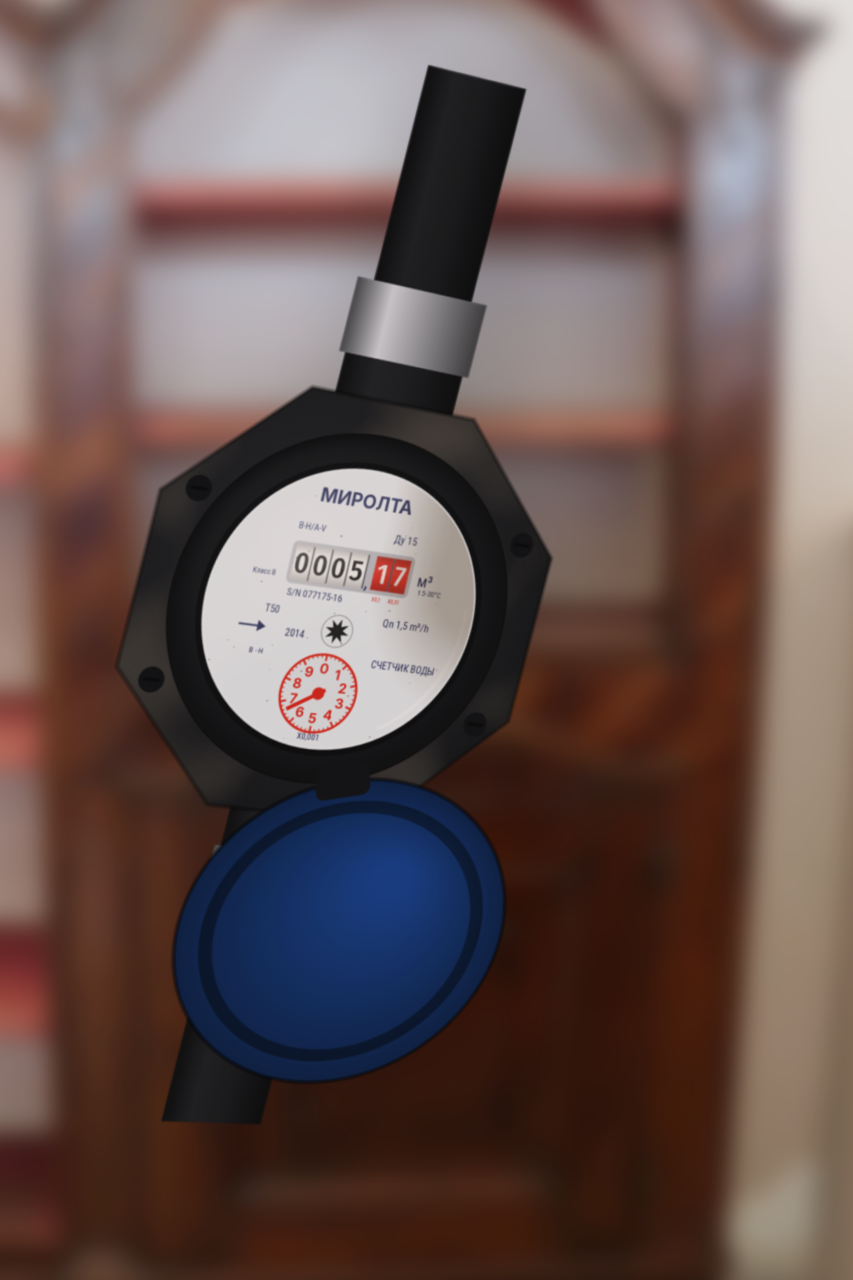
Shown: 5.176 m³
